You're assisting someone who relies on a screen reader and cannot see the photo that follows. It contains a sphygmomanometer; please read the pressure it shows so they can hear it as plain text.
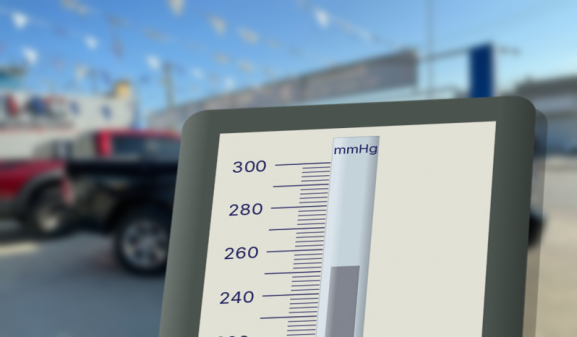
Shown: 252 mmHg
